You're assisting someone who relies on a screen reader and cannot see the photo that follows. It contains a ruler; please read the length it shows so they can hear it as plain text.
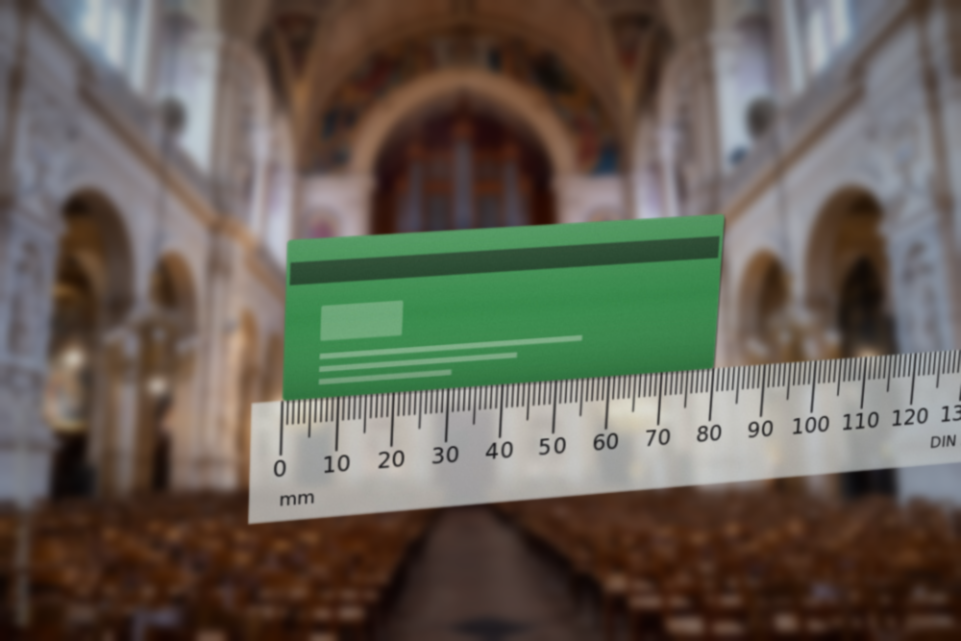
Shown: 80 mm
